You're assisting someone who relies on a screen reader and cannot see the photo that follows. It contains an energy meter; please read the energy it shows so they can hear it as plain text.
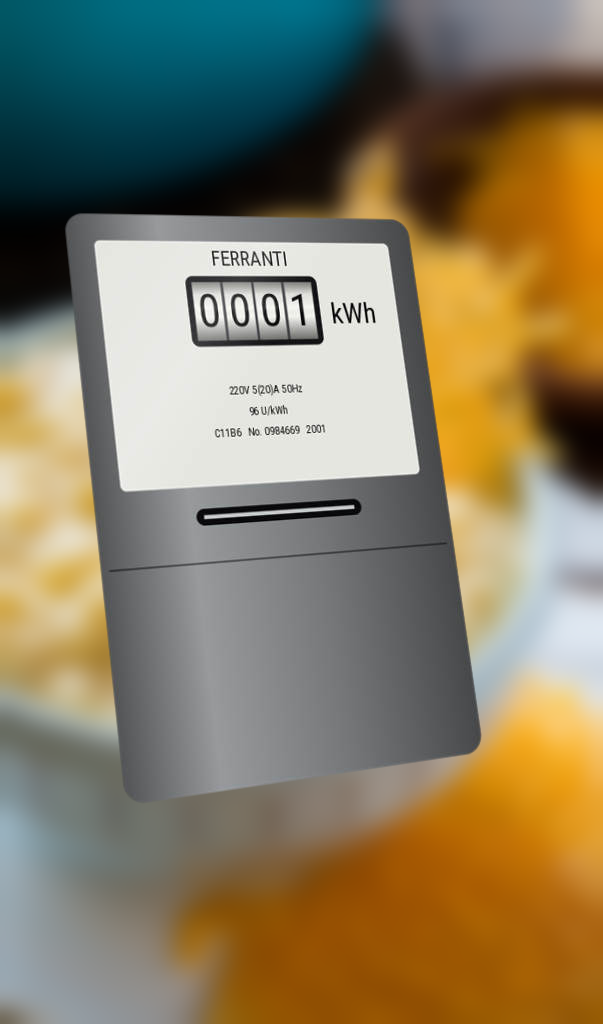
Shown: 1 kWh
